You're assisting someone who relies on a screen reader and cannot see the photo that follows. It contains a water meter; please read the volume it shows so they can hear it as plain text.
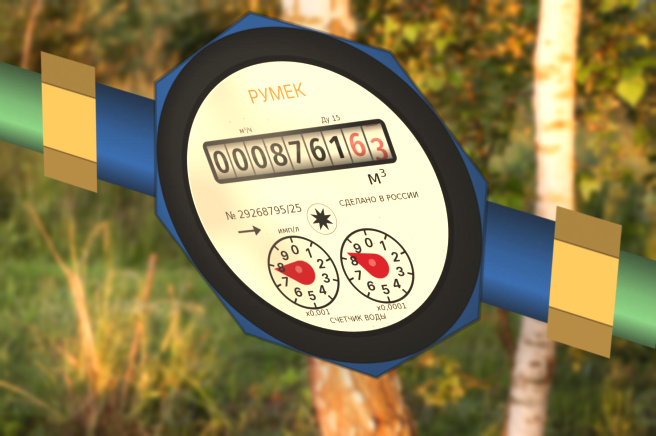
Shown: 8761.6278 m³
